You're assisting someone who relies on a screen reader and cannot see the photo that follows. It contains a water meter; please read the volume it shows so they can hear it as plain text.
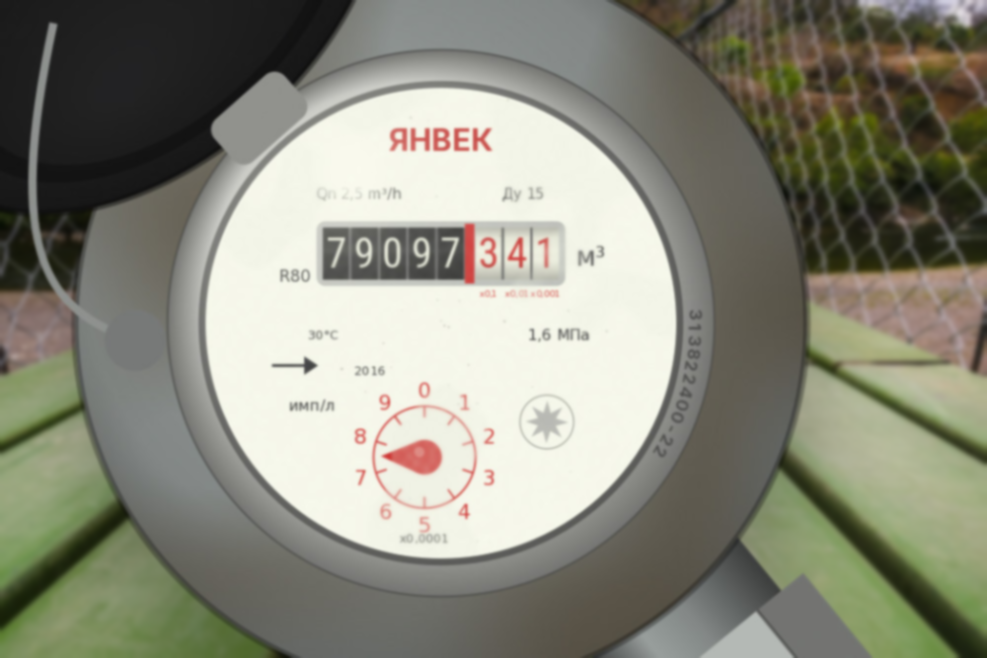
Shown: 79097.3417 m³
